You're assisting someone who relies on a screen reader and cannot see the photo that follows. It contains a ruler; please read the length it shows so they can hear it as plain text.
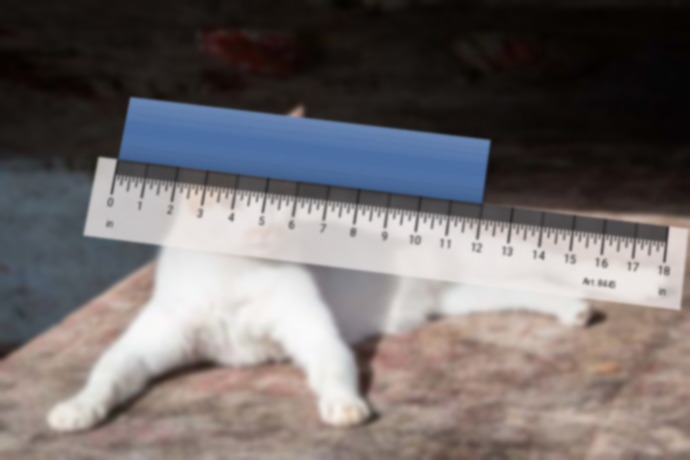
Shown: 12 in
